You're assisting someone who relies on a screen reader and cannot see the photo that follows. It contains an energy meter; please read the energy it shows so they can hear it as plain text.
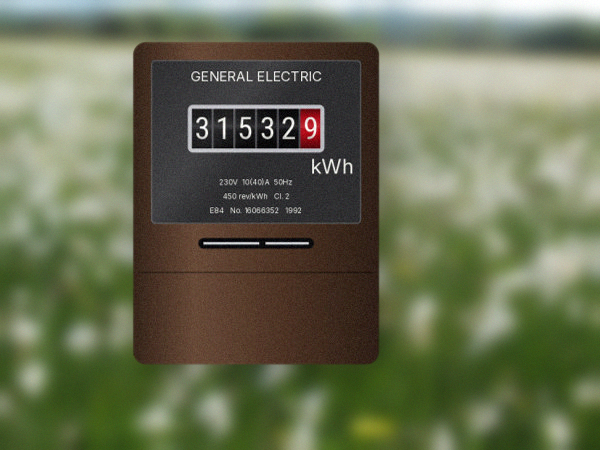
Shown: 31532.9 kWh
